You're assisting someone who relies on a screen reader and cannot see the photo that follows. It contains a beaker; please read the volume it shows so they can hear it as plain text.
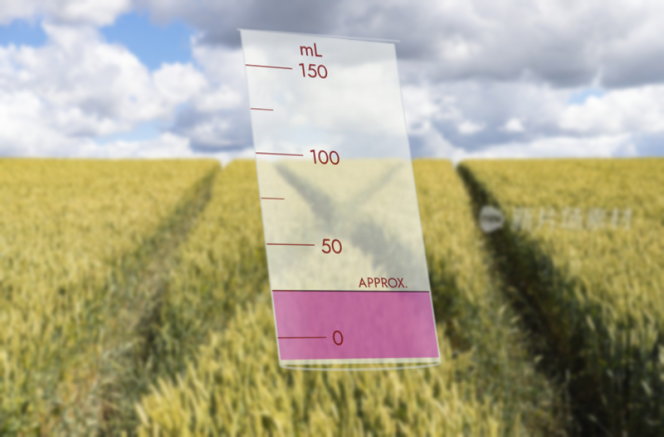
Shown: 25 mL
